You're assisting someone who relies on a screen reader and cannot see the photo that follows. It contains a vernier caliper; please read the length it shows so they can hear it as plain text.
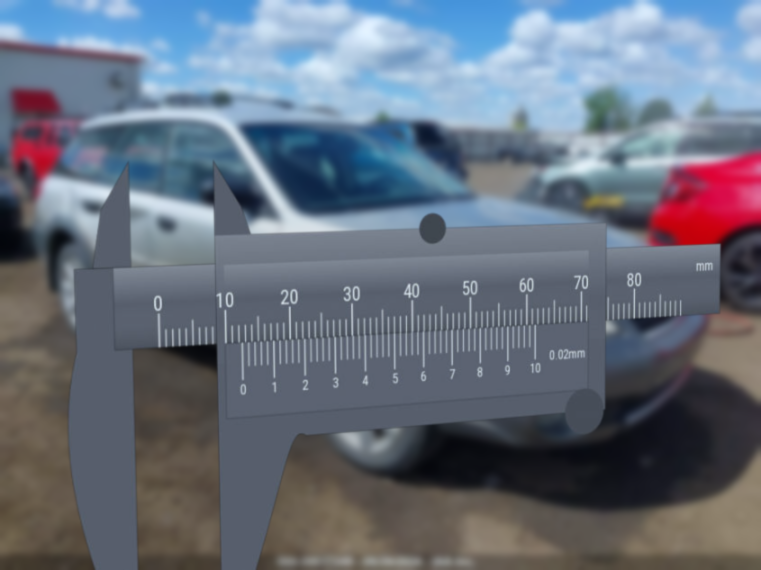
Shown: 12.5 mm
